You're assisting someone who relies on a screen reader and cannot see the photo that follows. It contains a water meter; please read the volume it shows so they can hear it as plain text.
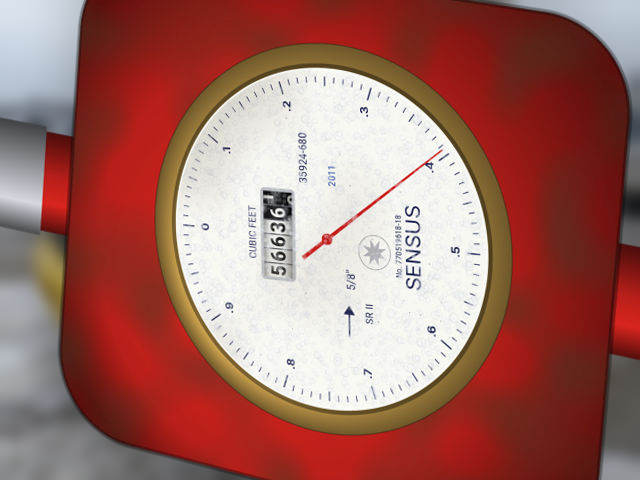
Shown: 566361.39 ft³
